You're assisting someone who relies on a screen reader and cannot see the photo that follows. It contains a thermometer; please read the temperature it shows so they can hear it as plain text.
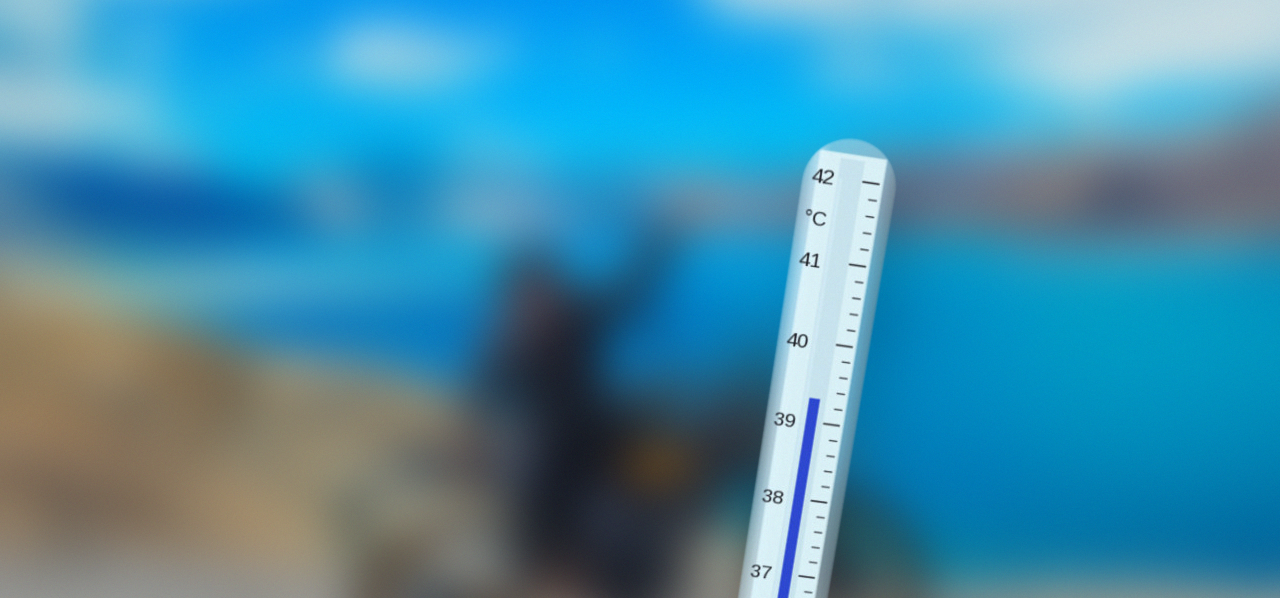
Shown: 39.3 °C
